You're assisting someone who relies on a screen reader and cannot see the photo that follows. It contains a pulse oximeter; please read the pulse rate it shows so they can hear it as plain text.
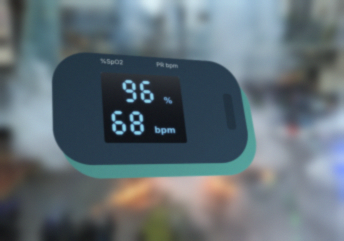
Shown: 68 bpm
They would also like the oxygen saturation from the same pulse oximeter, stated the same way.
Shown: 96 %
